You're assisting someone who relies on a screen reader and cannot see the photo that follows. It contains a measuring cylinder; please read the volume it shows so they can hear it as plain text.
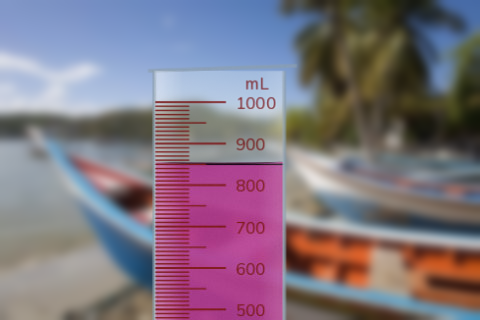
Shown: 850 mL
